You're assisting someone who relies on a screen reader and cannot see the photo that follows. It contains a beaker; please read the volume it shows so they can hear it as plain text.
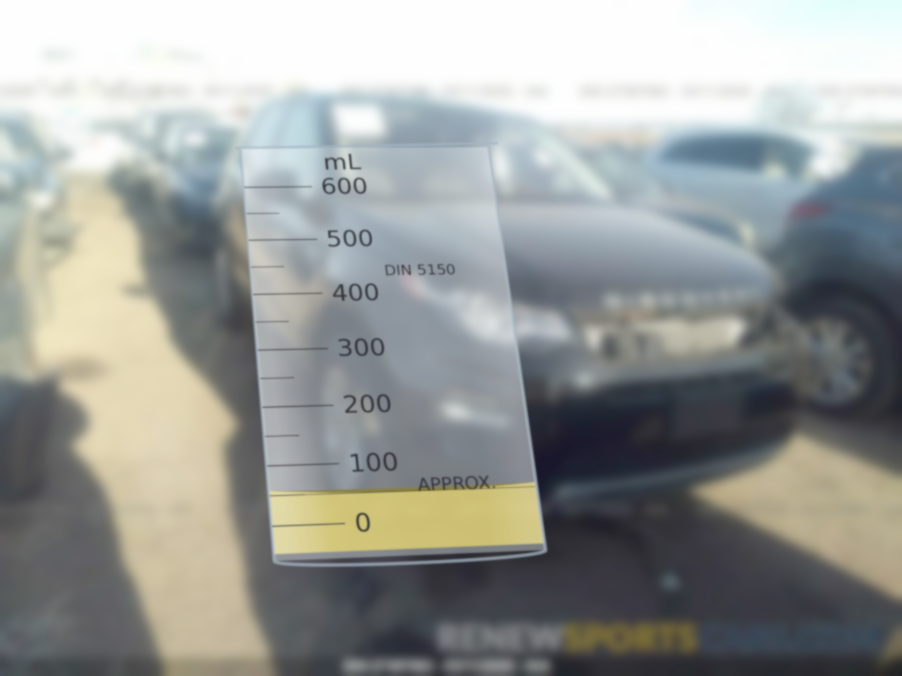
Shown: 50 mL
